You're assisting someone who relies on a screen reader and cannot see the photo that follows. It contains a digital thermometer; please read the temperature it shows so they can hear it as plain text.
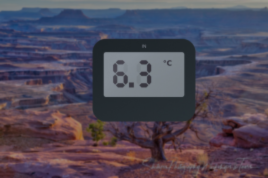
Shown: 6.3 °C
